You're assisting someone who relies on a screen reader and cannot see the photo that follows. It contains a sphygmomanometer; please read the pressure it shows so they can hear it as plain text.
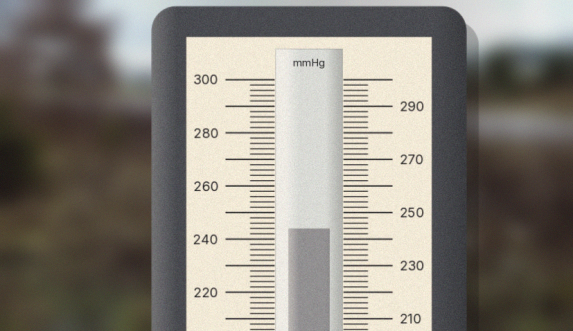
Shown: 244 mmHg
